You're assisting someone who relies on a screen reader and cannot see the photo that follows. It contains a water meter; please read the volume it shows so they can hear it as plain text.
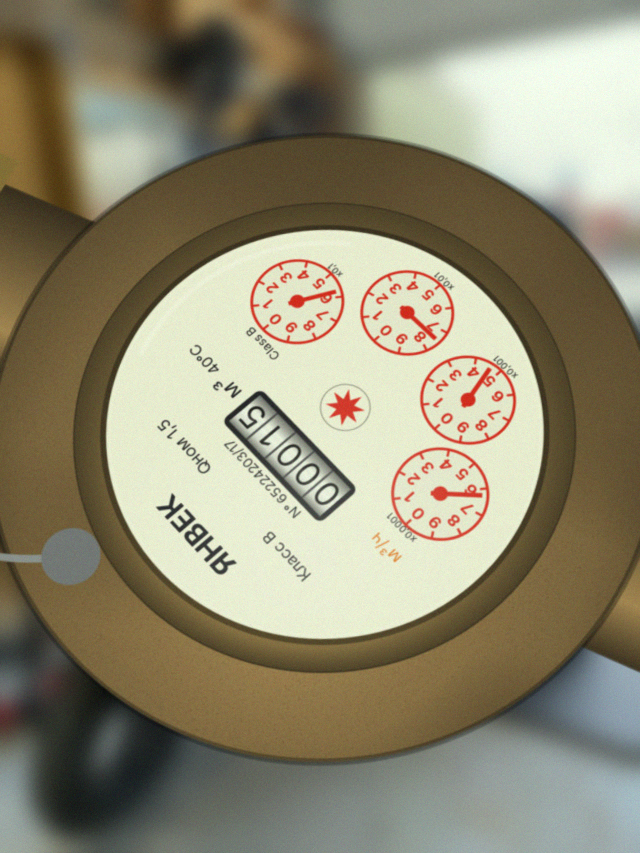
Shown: 15.5746 m³
